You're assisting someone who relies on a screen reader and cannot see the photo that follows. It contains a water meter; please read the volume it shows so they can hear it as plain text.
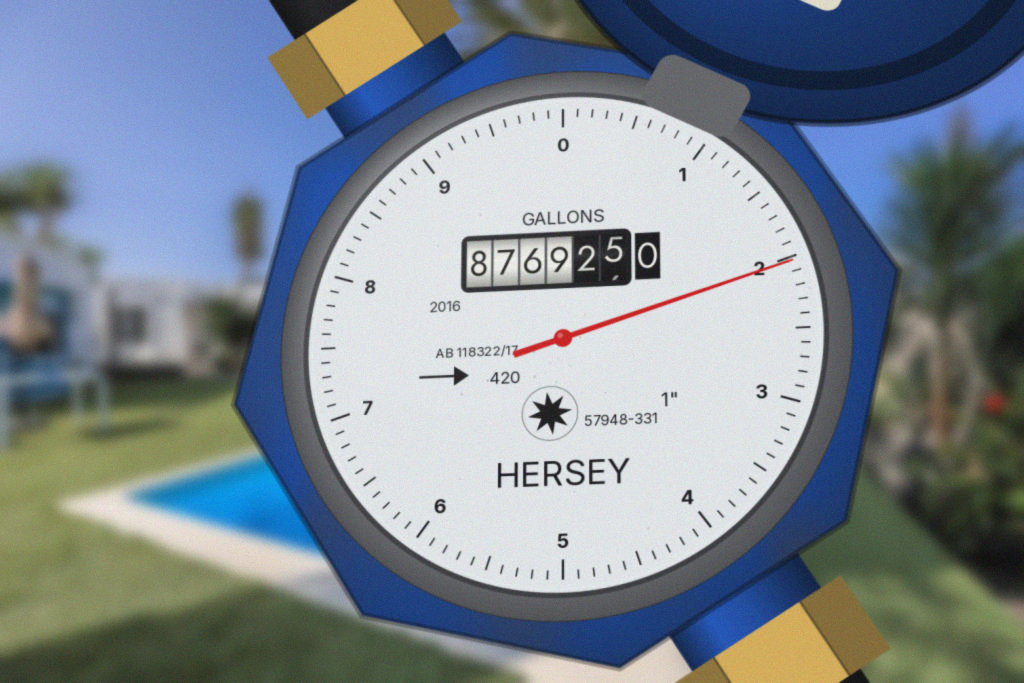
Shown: 8769252.0 gal
